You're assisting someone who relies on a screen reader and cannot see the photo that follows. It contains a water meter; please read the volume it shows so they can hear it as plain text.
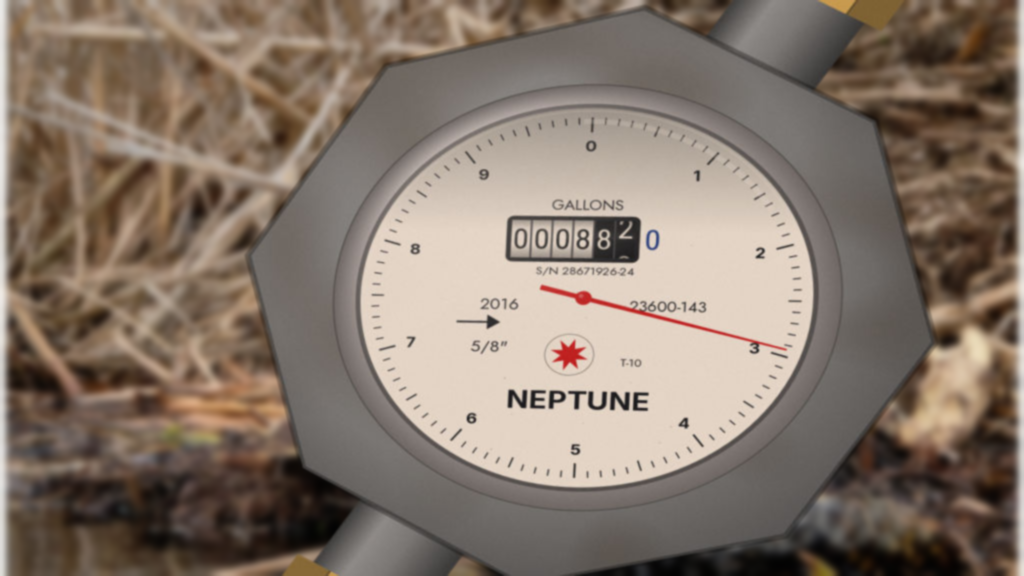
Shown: 8822.9 gal
